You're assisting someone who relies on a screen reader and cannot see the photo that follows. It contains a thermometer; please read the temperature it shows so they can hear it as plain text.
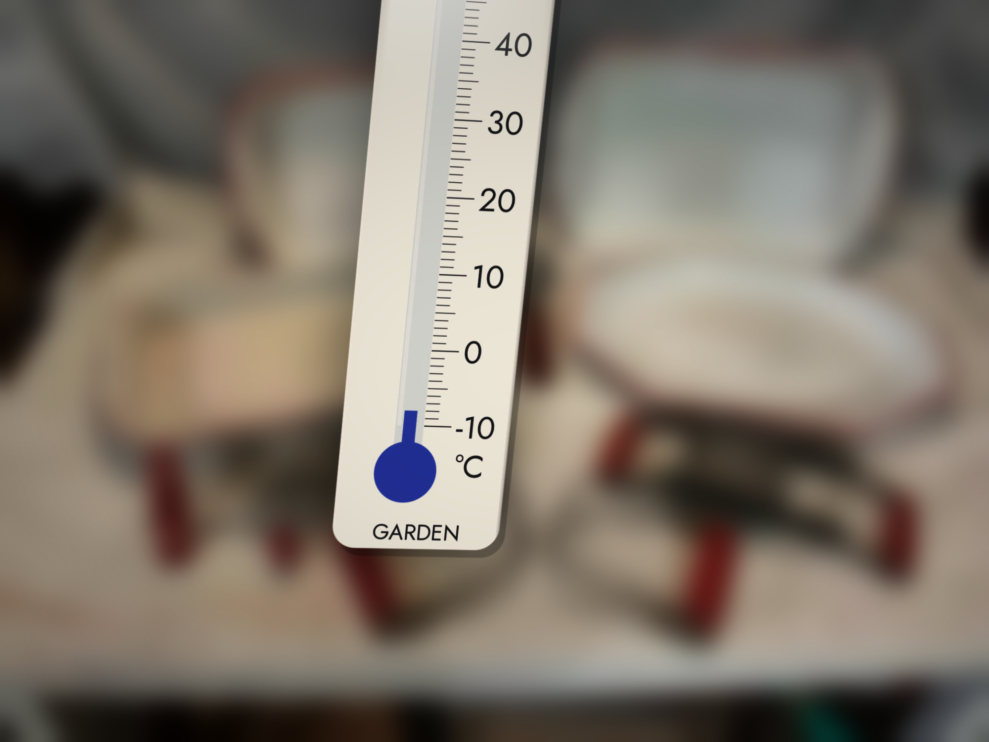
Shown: -8 °C
